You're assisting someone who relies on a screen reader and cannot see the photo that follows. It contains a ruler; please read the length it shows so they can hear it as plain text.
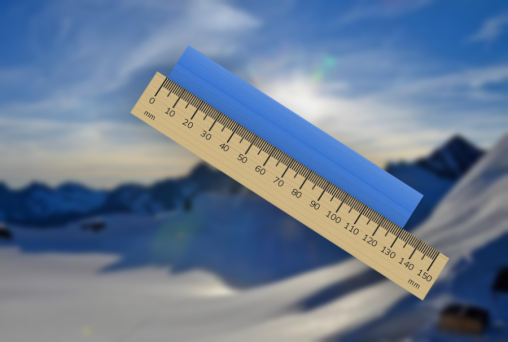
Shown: 130 mm
